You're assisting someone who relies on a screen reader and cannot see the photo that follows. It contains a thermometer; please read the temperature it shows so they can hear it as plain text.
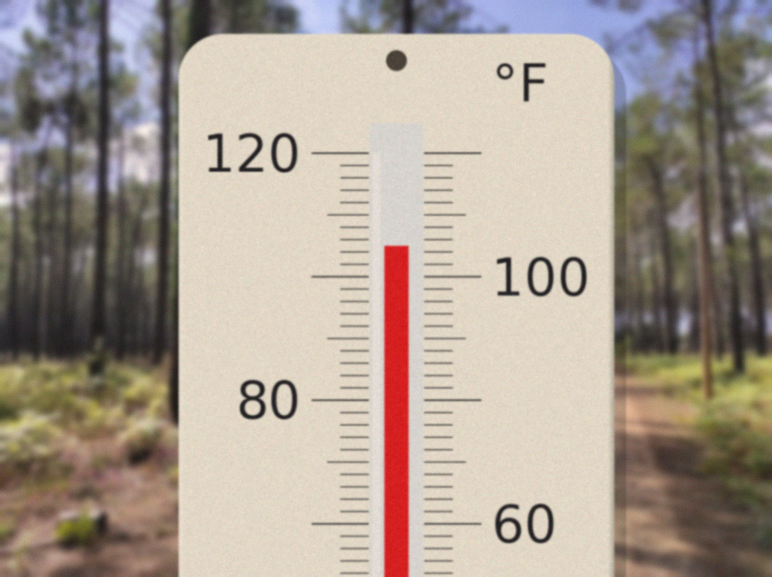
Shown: 105 °F
